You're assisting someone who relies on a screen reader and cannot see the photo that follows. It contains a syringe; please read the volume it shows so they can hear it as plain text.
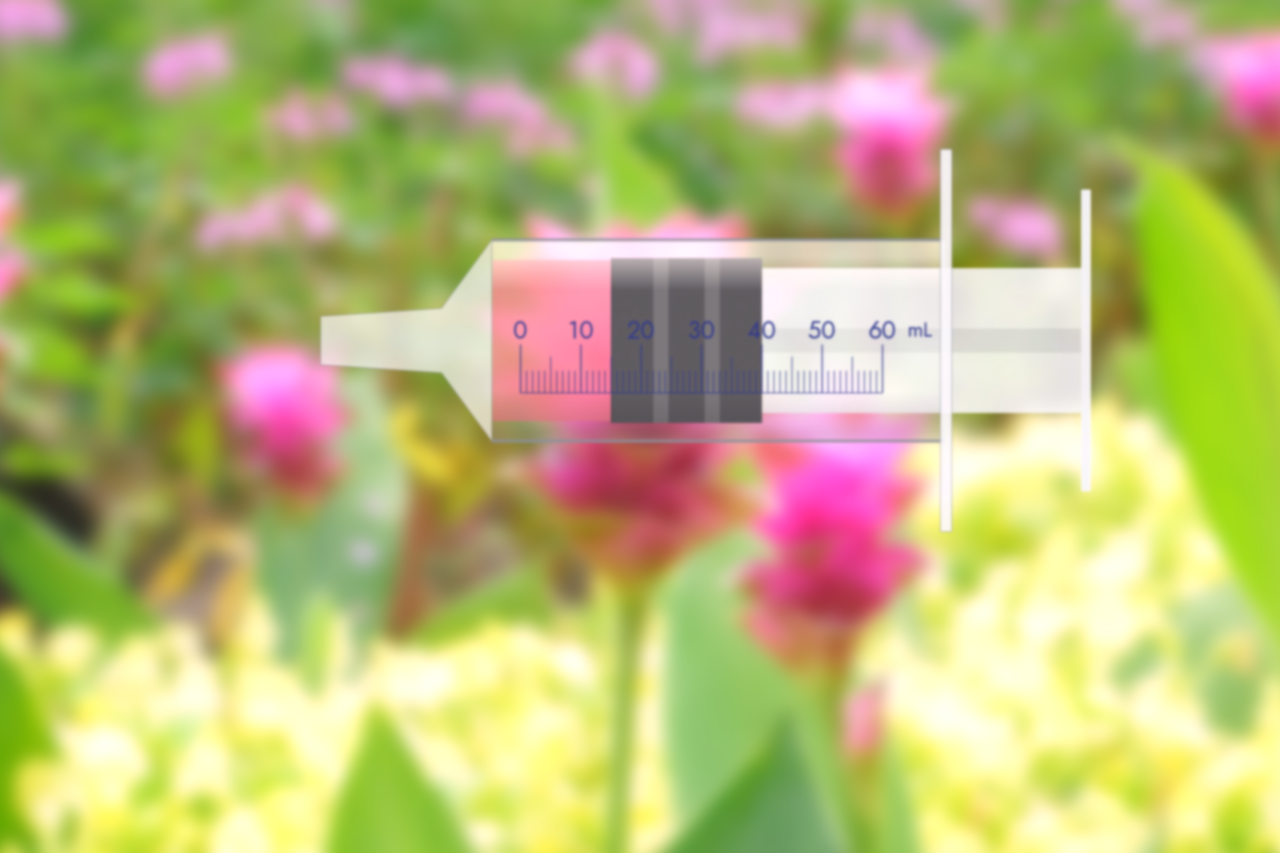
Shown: 15 mL
